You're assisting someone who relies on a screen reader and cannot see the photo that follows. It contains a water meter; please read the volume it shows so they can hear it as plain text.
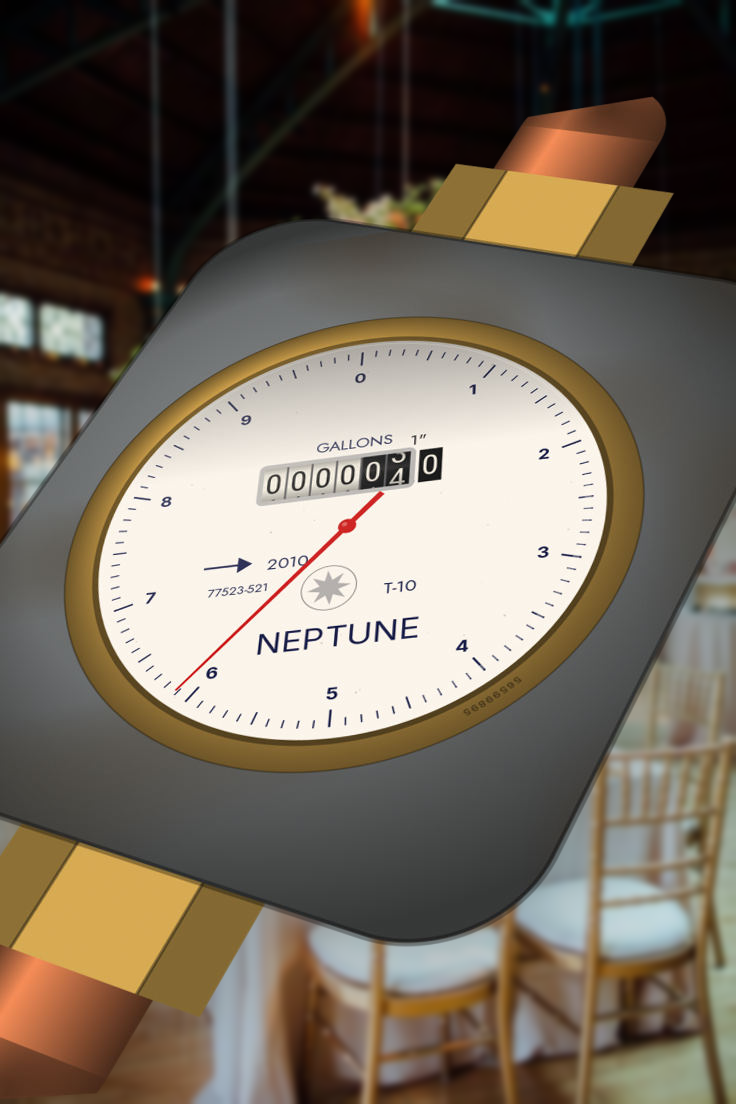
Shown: 36.1 gal
